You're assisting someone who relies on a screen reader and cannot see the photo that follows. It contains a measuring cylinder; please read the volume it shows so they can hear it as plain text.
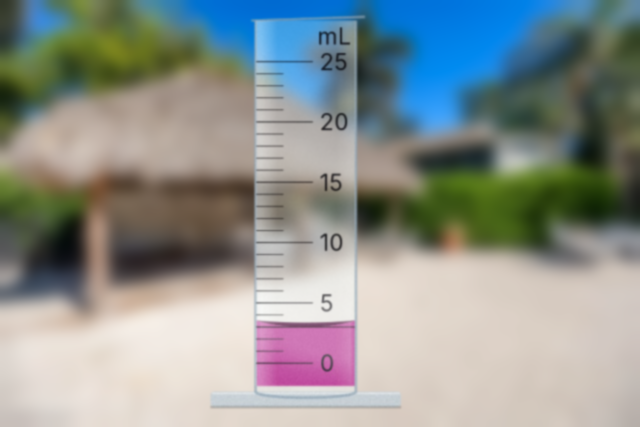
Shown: 3 mL
